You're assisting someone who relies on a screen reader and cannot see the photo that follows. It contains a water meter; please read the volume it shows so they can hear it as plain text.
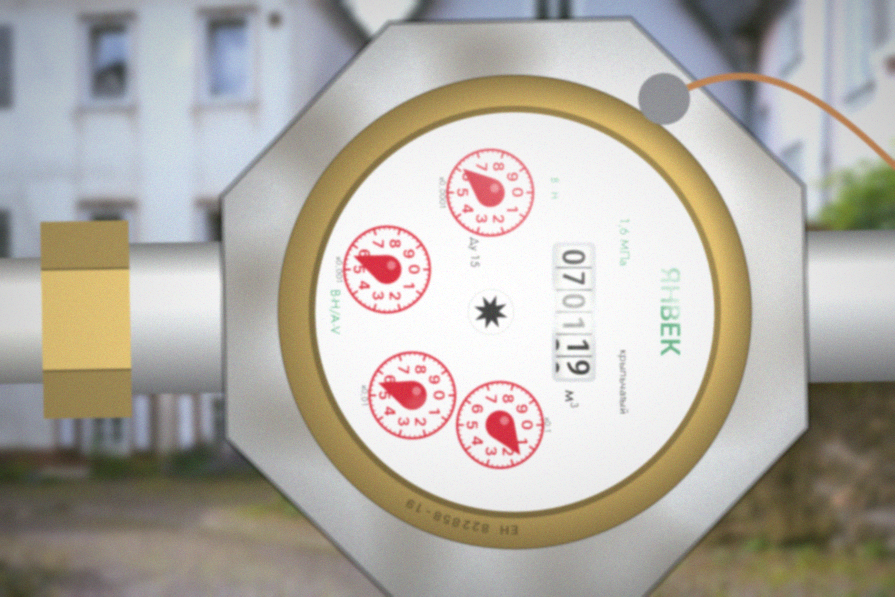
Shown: 70119.1556 m³
